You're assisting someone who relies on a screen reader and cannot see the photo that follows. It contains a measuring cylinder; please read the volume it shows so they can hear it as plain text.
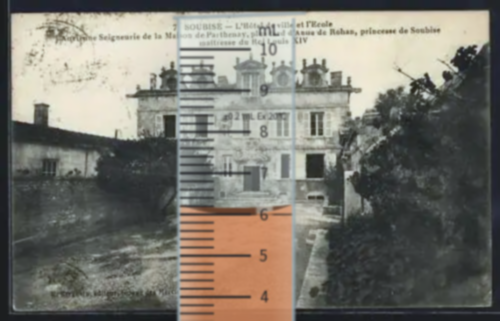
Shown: 6 mL
